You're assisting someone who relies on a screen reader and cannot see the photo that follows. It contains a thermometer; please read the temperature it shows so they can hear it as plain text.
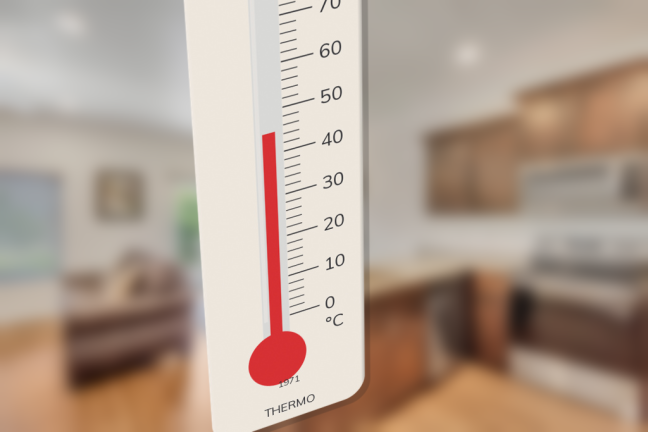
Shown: 45 °C
